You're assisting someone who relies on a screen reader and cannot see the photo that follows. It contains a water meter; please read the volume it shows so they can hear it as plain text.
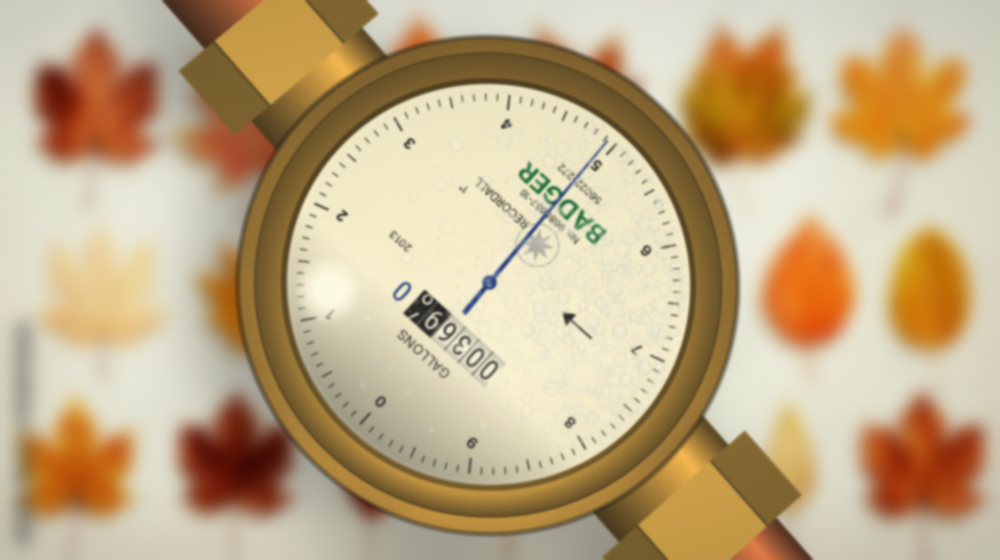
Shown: 36974.9 gal
